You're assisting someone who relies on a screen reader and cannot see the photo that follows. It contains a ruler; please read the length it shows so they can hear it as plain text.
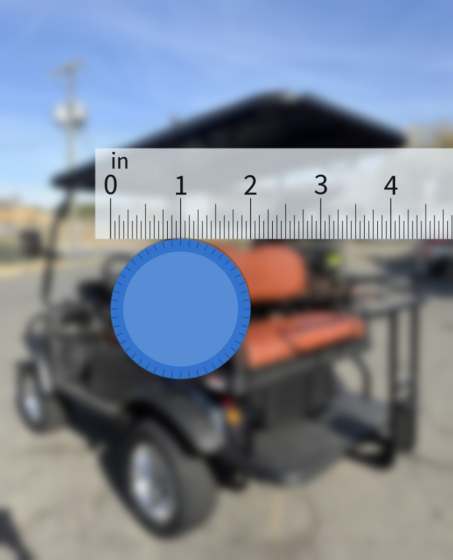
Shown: 2 in
